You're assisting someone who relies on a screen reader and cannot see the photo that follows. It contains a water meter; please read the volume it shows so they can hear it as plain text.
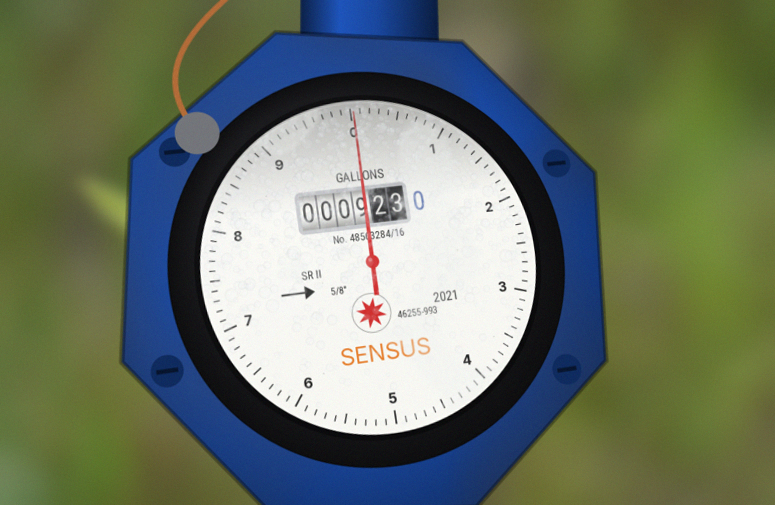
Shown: 9230.0 gal
